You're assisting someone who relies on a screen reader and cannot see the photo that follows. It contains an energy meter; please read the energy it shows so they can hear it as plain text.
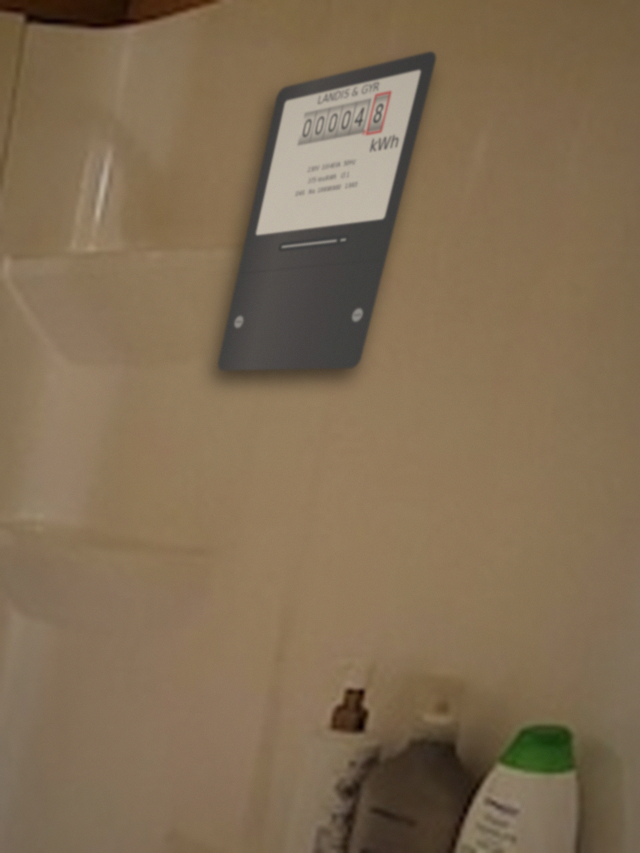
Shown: 4.8 kWh
